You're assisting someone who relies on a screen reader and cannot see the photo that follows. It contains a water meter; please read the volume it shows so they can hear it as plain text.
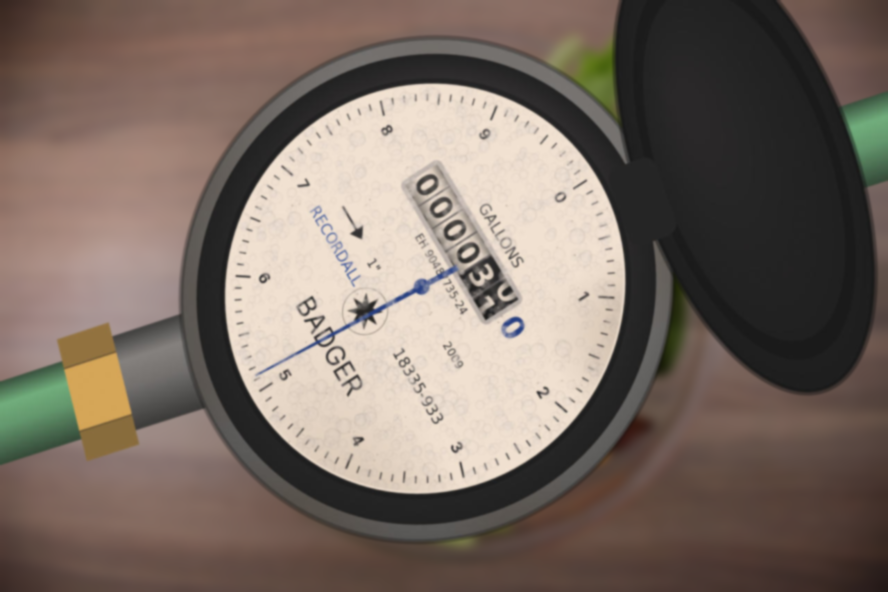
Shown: 305.1 gal
